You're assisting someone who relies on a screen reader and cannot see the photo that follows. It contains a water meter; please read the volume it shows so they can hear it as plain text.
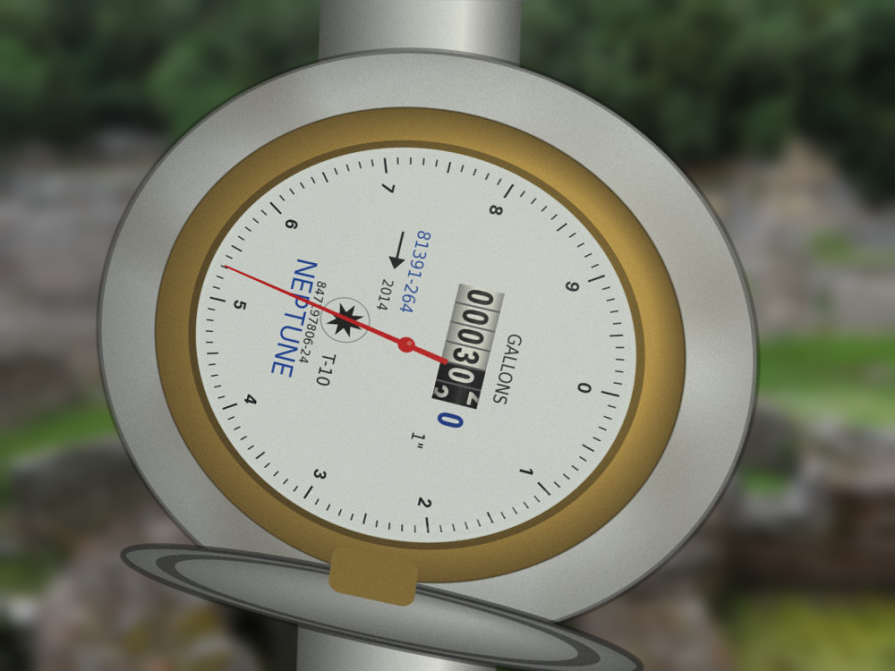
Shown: 3025.3 gal
